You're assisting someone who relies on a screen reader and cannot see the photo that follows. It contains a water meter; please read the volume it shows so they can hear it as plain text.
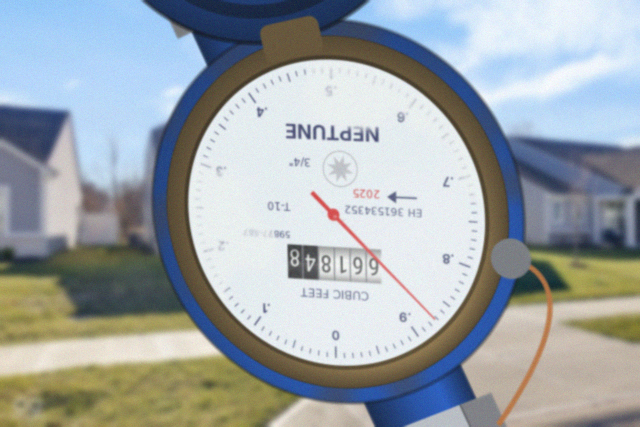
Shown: 661847.87 ft³
